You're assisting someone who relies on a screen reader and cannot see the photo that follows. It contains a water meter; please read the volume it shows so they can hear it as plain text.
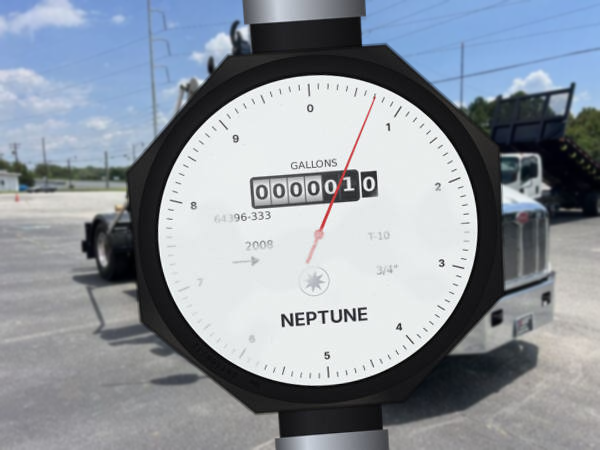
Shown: 10.7 gal
